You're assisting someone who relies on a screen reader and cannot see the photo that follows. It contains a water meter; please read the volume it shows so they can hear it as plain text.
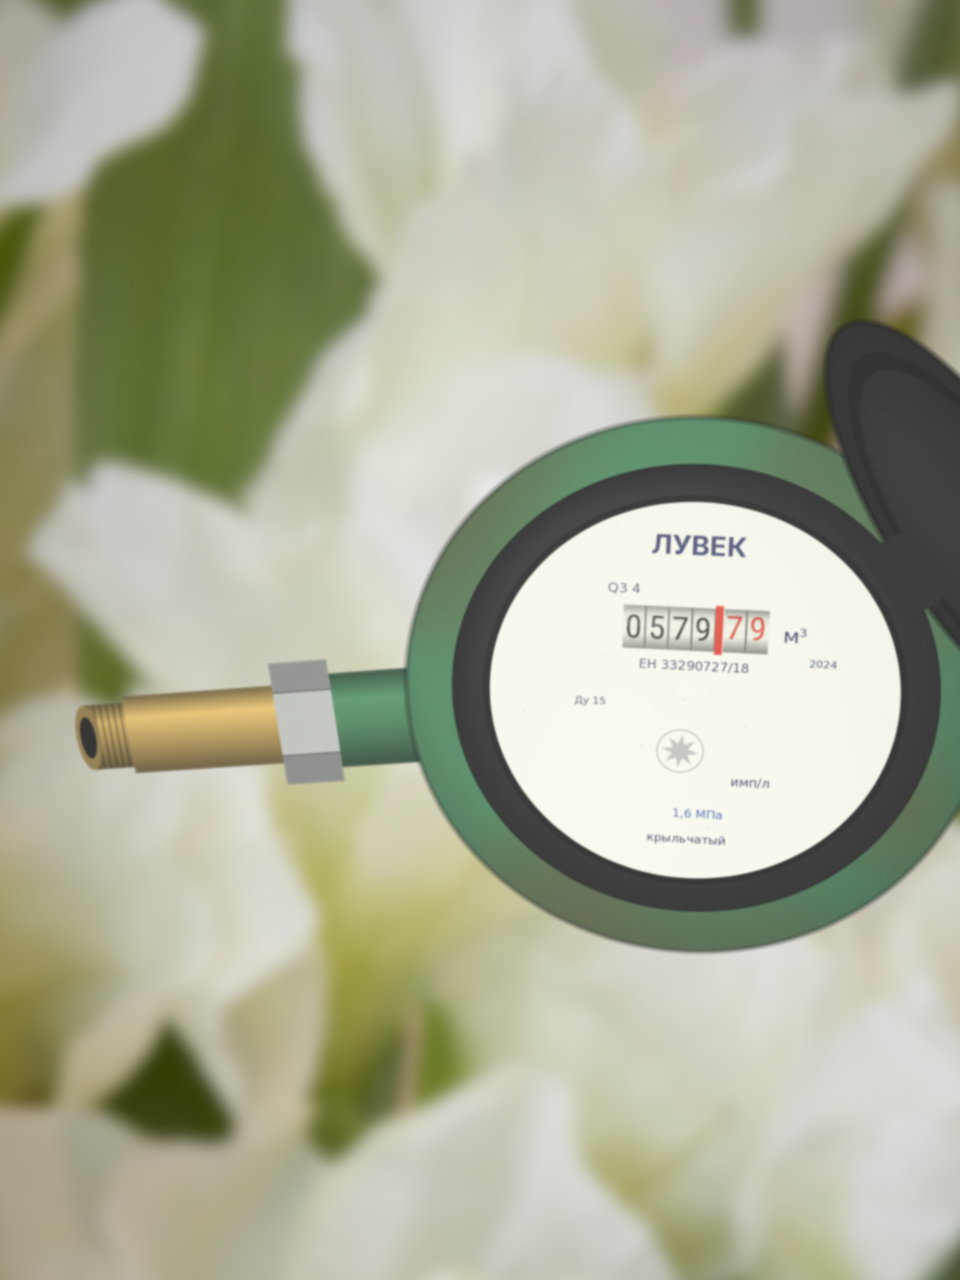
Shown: 579.79 m³
